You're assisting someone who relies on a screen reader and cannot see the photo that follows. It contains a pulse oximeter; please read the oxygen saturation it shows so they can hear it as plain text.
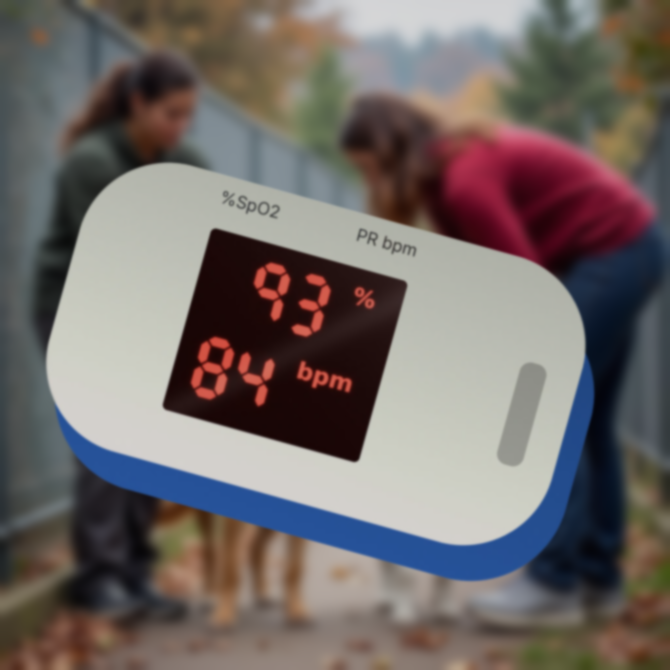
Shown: 93 %
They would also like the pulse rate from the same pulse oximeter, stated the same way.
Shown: 84 bpm
